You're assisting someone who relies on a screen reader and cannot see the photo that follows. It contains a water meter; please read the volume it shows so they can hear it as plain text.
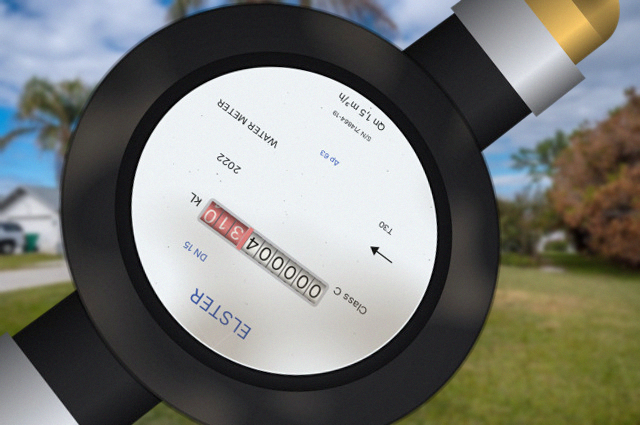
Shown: 4.310 kL
